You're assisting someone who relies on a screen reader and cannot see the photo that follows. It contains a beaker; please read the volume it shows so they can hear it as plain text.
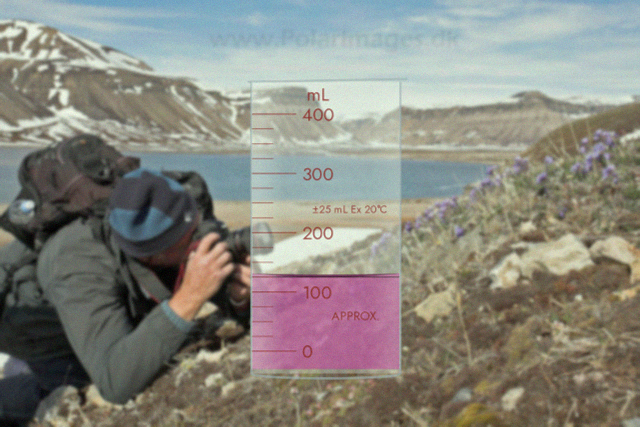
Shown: 125 mL
